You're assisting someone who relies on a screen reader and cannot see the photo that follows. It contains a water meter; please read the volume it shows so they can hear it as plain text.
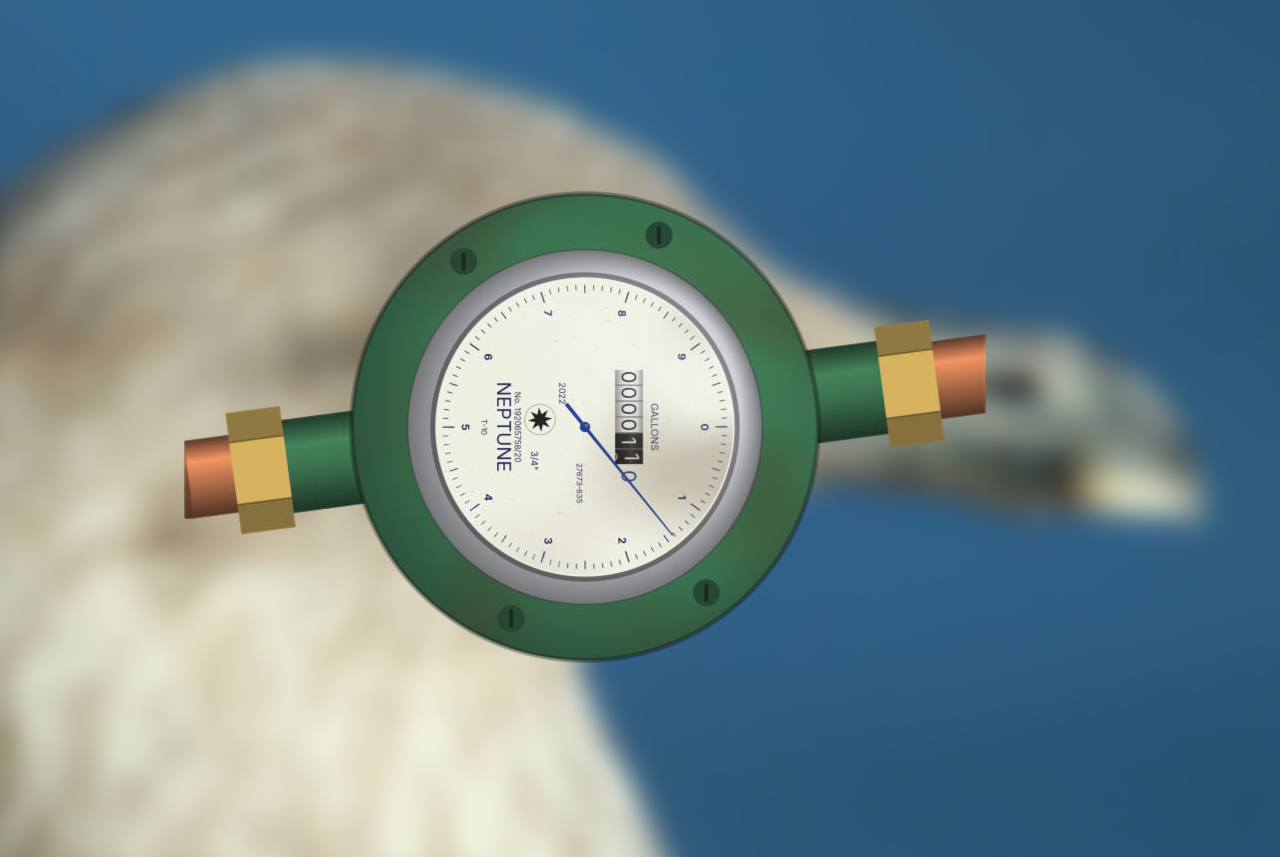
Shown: 111.4 gal
